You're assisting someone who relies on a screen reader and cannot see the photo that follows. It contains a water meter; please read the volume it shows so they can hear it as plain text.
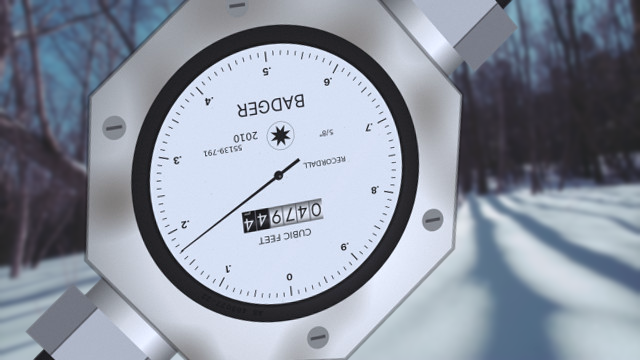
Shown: 47944.17 ft³
